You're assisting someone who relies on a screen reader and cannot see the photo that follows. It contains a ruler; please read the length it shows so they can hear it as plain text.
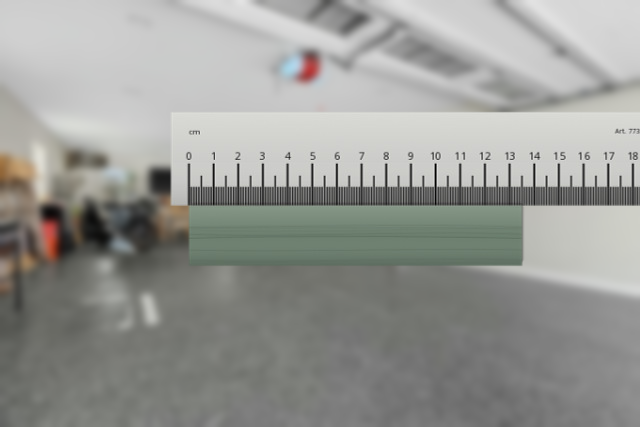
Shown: 13.5 cm
